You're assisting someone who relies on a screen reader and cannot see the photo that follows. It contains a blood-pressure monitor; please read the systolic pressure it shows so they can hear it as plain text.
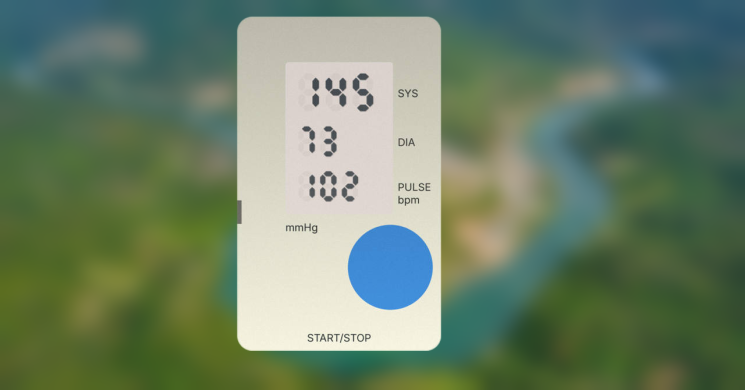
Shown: 145 mmHg
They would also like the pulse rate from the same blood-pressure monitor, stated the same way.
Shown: 102 bpm
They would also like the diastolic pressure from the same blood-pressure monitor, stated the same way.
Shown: 73 mmHg
